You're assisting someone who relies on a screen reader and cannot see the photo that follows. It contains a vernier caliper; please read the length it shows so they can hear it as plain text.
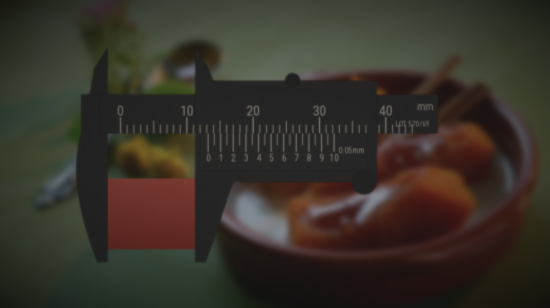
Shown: 13.2 mm
